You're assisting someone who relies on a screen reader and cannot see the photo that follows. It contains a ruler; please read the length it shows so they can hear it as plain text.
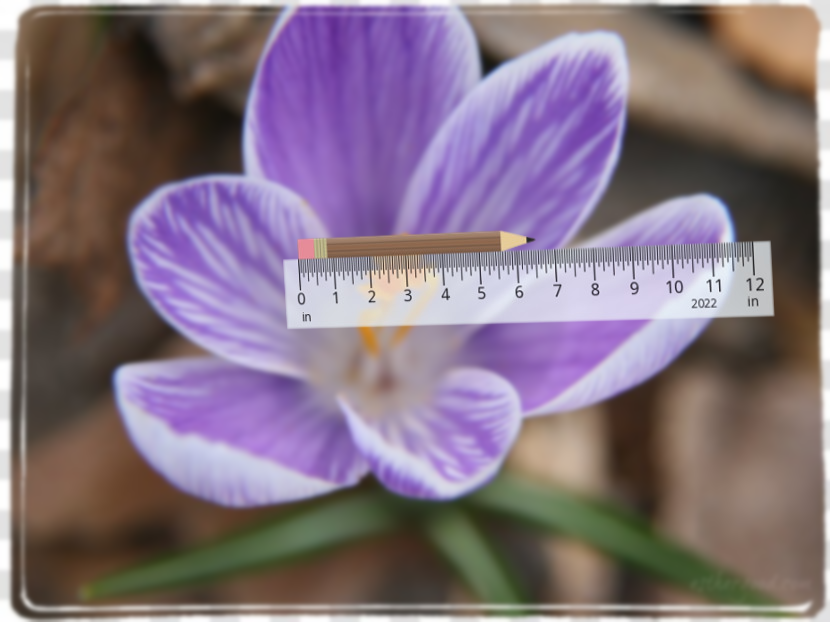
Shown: 6.5 in
